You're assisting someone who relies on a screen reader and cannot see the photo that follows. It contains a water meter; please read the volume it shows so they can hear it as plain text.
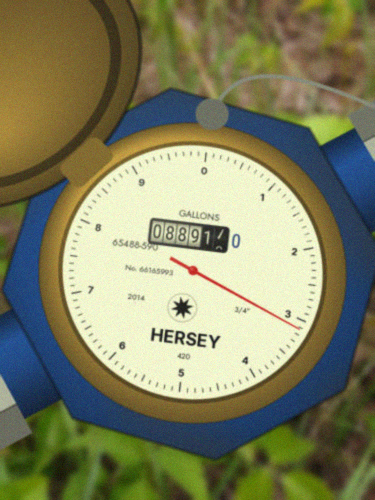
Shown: 889173.1 gal
